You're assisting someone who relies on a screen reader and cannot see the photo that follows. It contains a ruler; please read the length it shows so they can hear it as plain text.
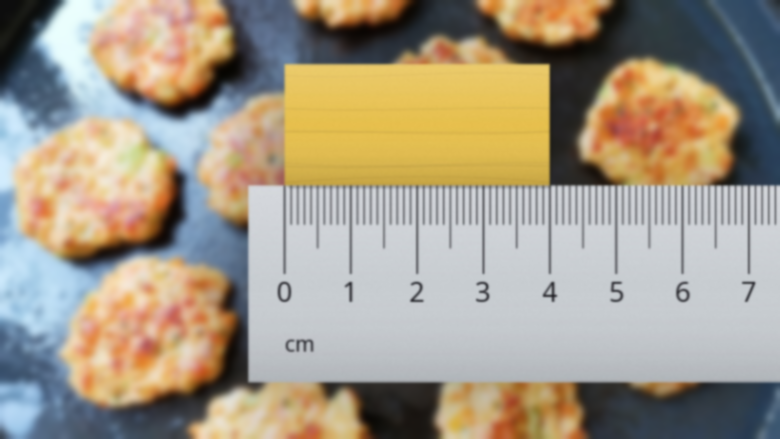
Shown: 4 cm
